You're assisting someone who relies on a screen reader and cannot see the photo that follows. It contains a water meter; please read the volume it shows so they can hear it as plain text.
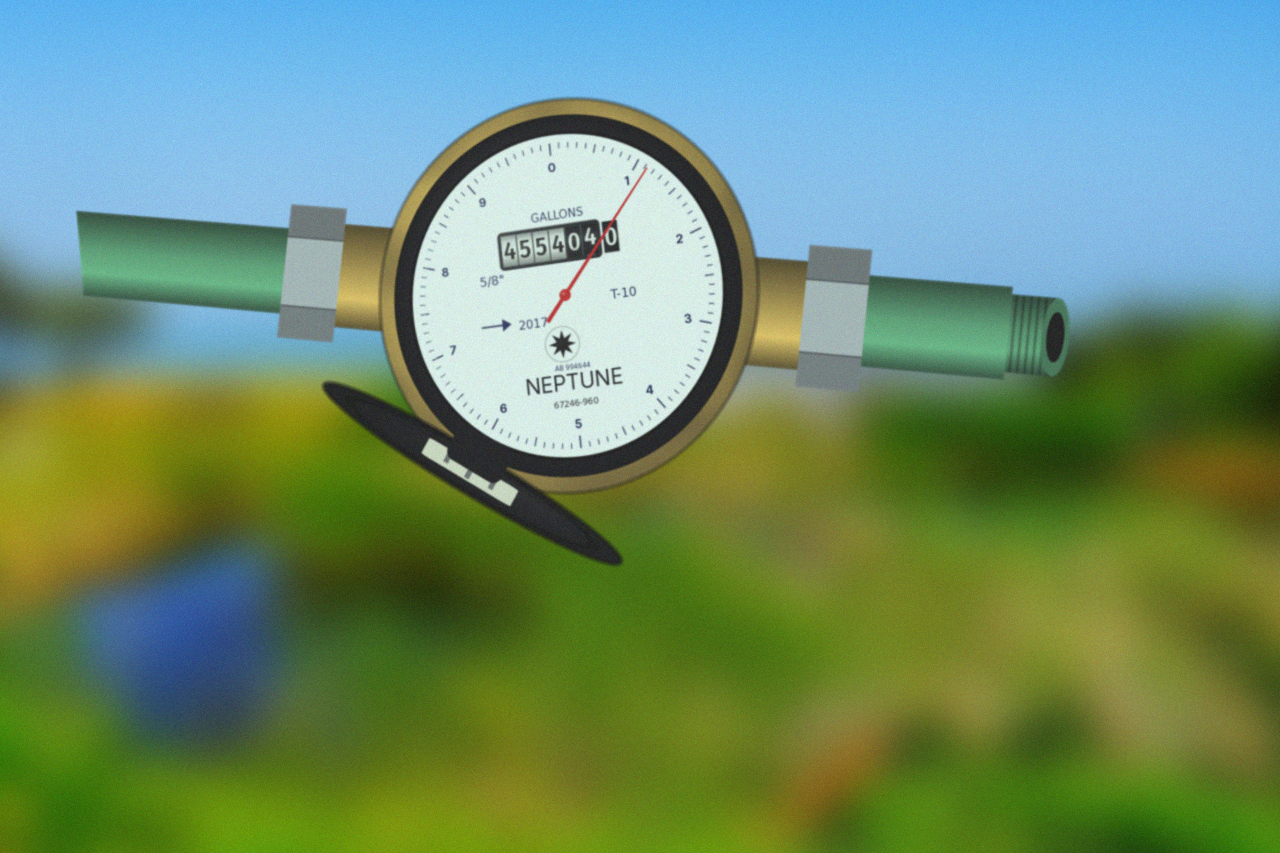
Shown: 4554041.1 gal
